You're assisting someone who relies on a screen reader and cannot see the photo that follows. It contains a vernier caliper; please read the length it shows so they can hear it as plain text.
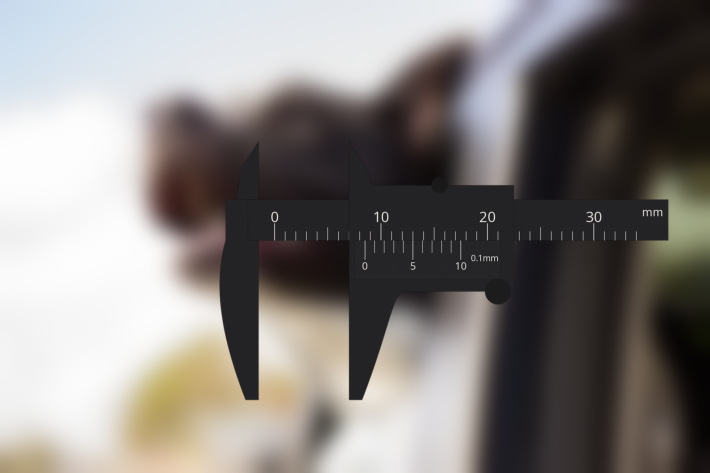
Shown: 8.5 mm
